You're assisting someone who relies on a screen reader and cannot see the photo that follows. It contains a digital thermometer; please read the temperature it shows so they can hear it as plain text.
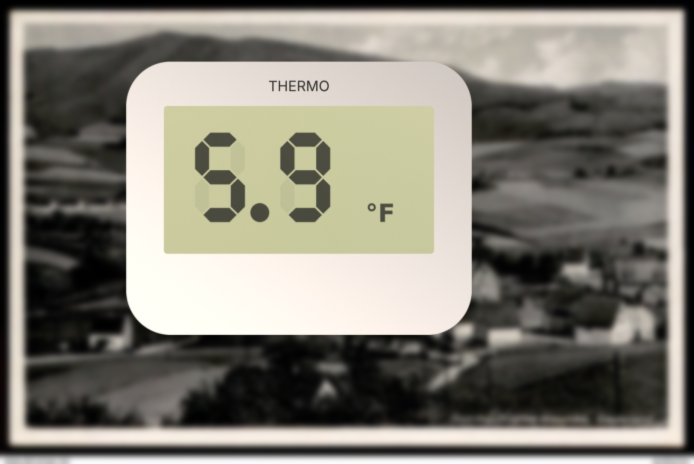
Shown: 5.9 °F
